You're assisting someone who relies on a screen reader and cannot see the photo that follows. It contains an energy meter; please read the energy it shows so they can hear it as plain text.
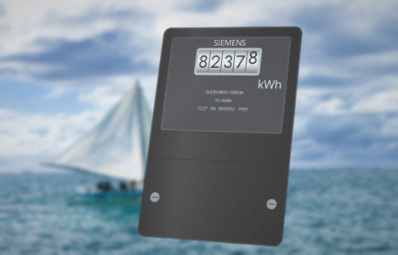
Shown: 82378 kWh
